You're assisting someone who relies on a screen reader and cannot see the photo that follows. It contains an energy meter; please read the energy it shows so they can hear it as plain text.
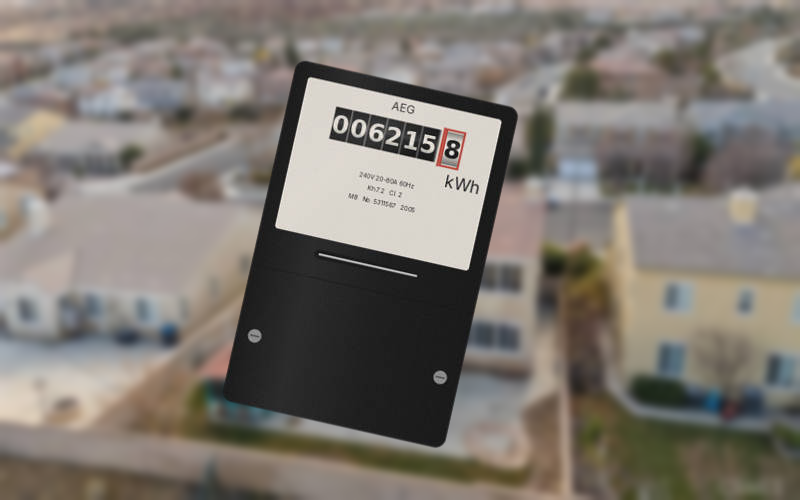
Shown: 6215.8 kWh
